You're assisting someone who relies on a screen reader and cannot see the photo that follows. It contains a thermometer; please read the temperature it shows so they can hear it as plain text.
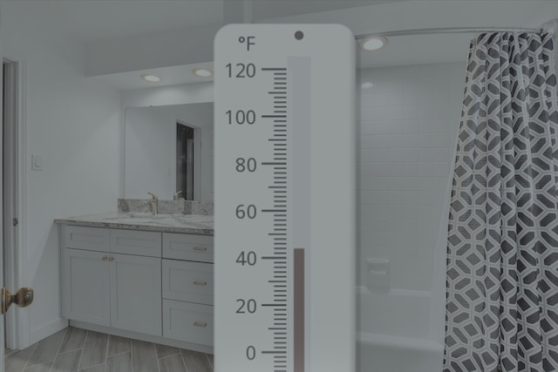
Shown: 44 °F
